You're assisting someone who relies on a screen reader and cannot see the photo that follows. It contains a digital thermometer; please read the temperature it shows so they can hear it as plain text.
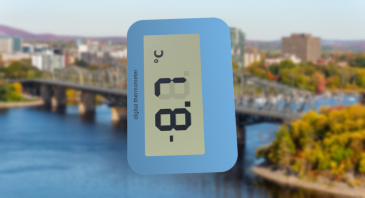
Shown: -8.7 °C
